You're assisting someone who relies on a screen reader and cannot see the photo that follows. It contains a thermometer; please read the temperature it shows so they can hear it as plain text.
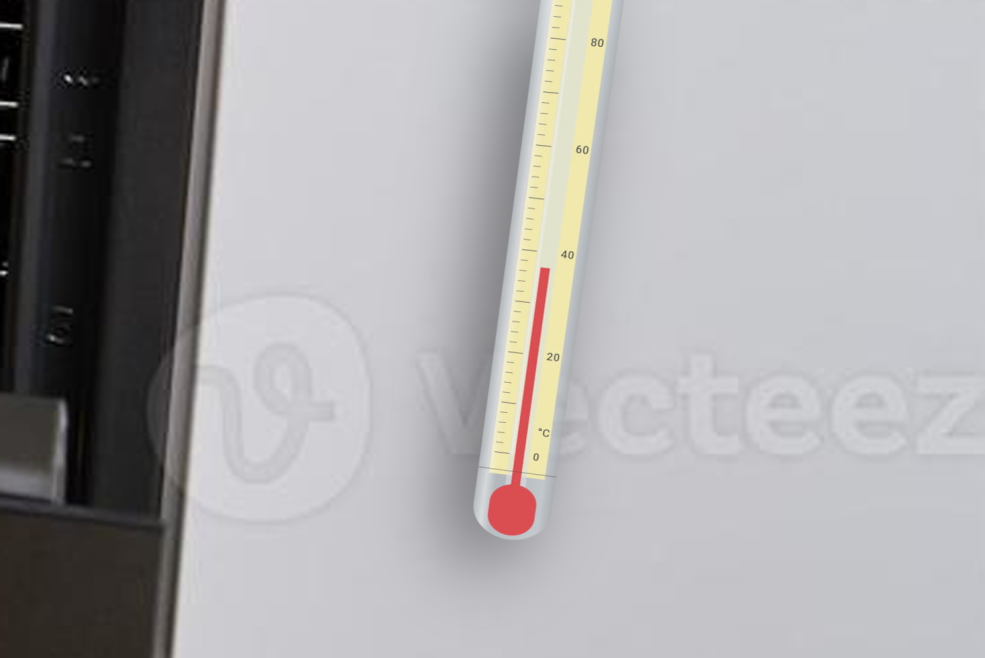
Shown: 37 °C
